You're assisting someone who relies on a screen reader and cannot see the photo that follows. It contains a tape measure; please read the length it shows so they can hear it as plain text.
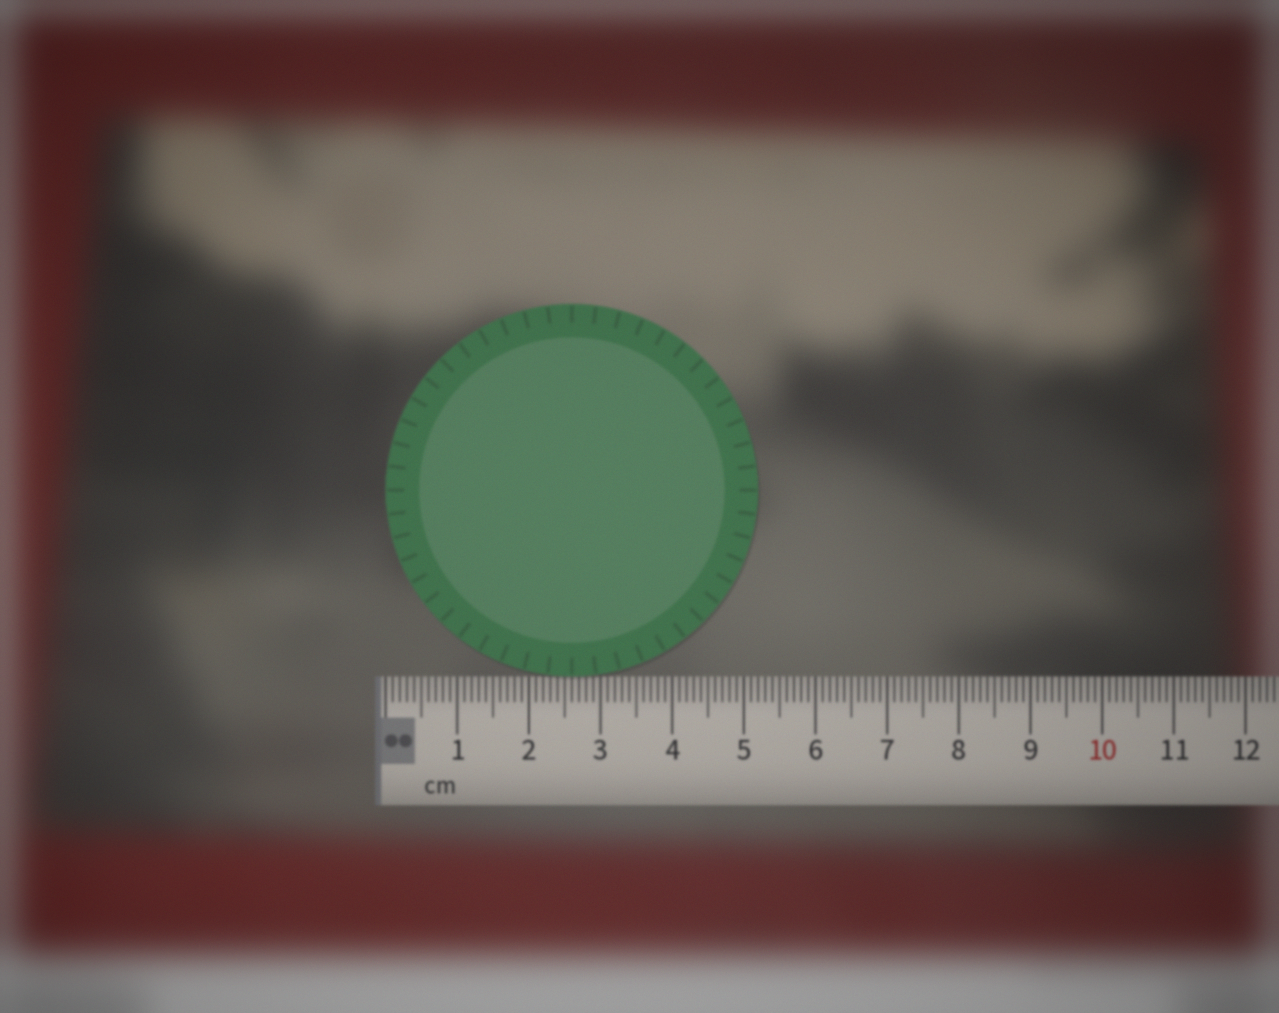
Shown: 5.2 cm
